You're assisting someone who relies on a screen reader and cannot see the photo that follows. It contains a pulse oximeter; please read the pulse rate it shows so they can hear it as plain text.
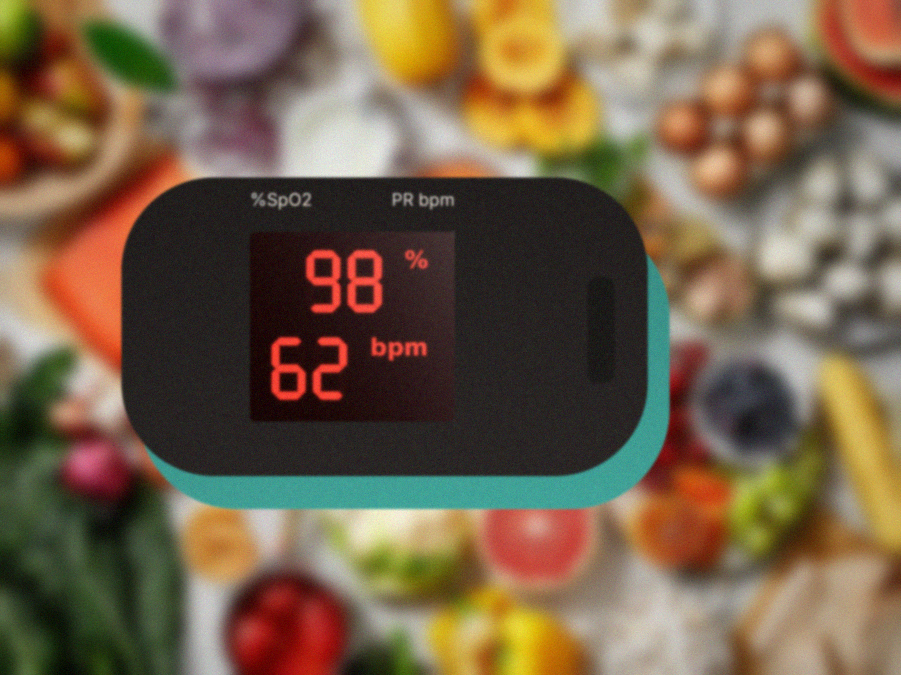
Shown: 62 bpm
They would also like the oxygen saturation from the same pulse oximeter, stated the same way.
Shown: 98 %
